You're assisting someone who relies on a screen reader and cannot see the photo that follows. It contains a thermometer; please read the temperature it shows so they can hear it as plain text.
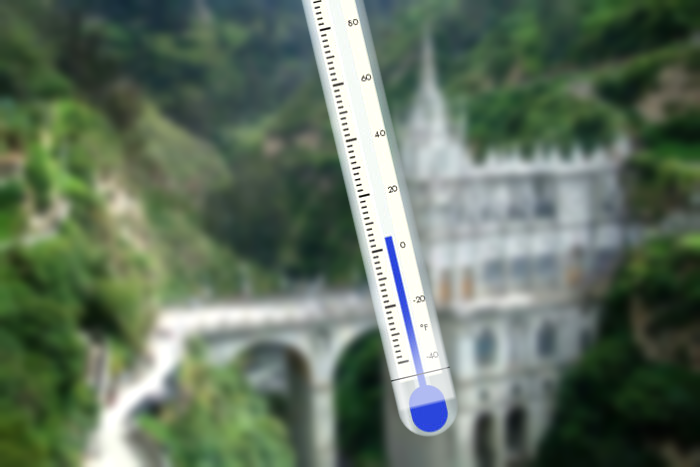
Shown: 4 °F
